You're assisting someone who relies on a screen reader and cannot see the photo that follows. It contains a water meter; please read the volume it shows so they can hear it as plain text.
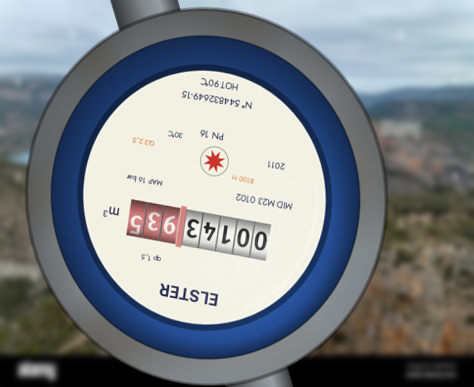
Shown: 143.935 m³
